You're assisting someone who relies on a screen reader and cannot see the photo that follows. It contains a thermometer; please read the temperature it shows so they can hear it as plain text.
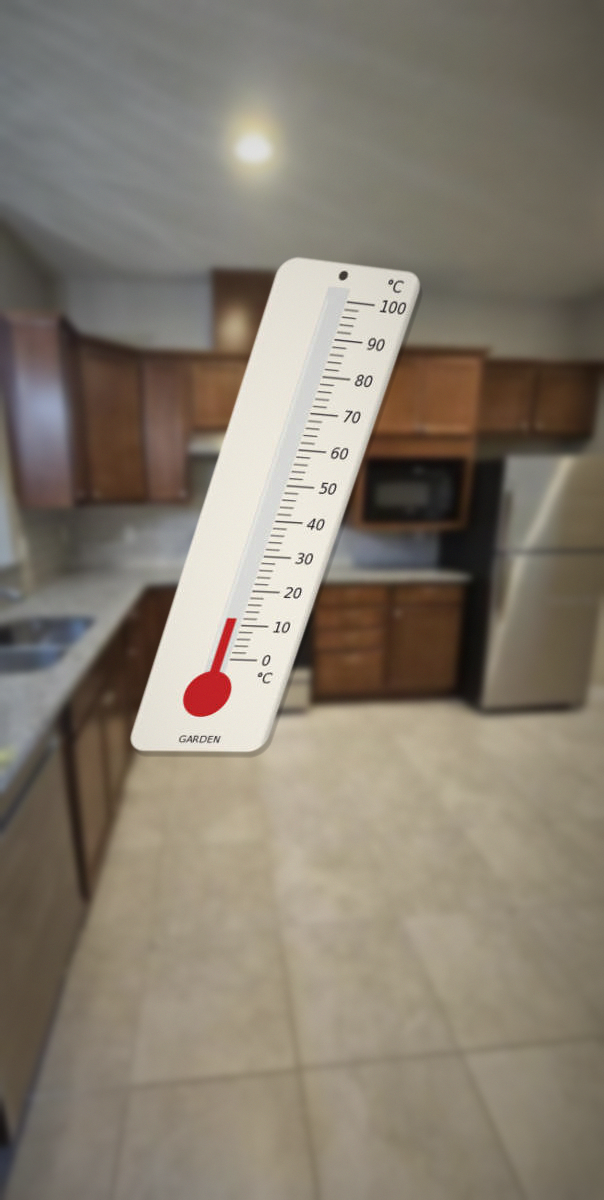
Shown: 12 °C
